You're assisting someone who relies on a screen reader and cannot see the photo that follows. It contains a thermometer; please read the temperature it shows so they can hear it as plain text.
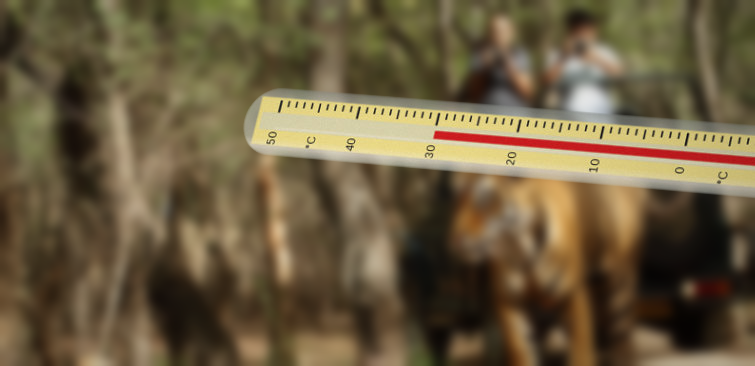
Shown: 30 °C
